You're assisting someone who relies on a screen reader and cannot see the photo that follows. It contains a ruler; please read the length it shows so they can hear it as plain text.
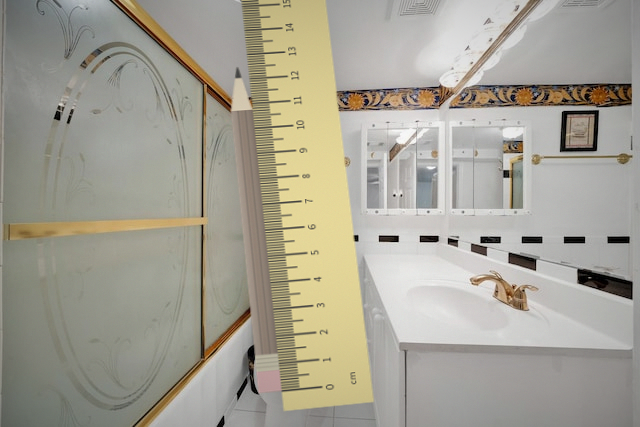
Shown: 12.5 cm
